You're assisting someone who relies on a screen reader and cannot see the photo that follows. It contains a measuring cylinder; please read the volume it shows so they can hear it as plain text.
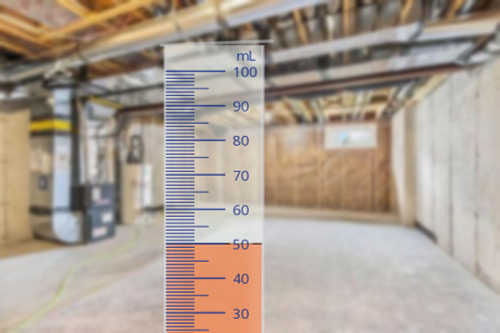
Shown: 50 mL
